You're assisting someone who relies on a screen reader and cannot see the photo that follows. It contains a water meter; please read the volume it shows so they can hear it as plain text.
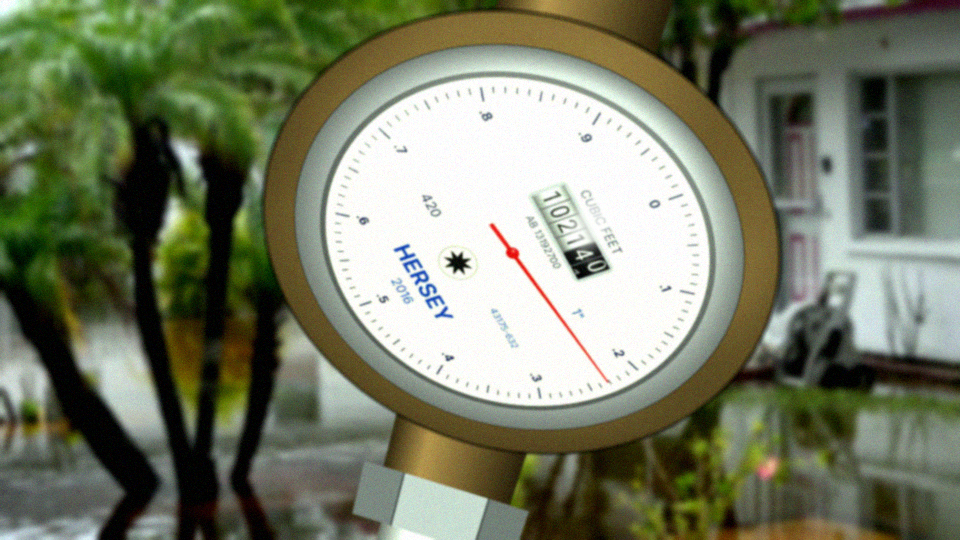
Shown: 102140.23 ft³
